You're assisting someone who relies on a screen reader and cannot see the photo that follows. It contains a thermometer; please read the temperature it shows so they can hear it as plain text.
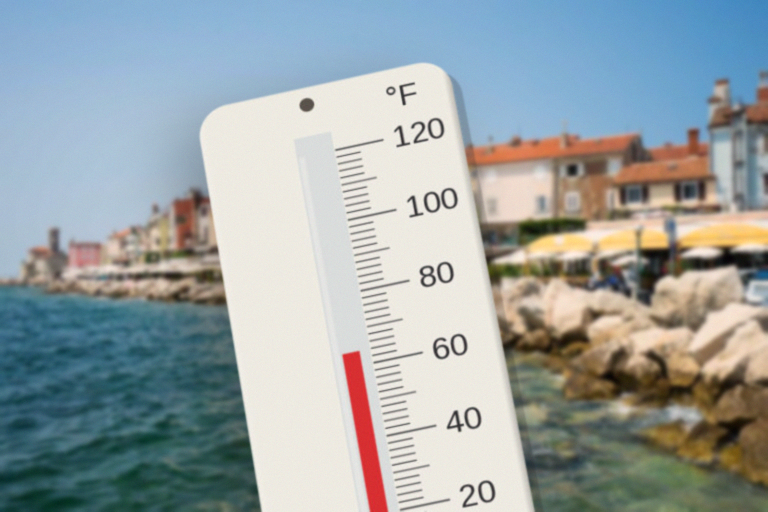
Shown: 64 °F
